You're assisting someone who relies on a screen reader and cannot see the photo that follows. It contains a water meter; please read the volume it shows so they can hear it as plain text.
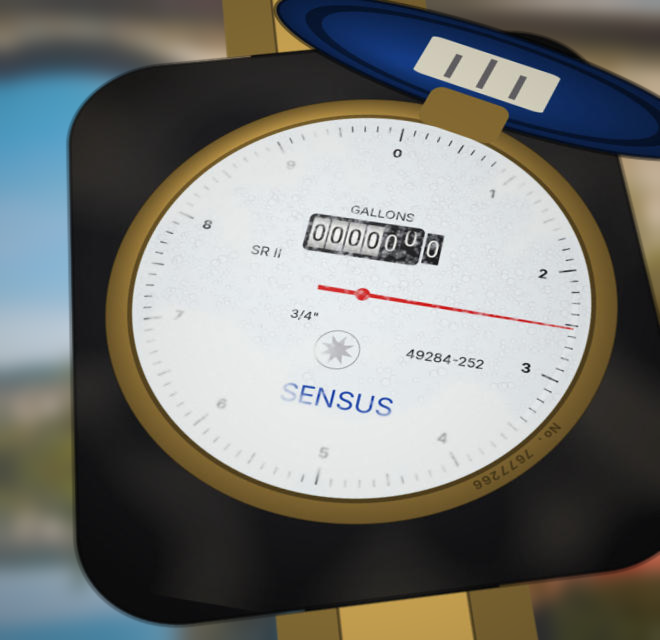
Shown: 2.5 gal
